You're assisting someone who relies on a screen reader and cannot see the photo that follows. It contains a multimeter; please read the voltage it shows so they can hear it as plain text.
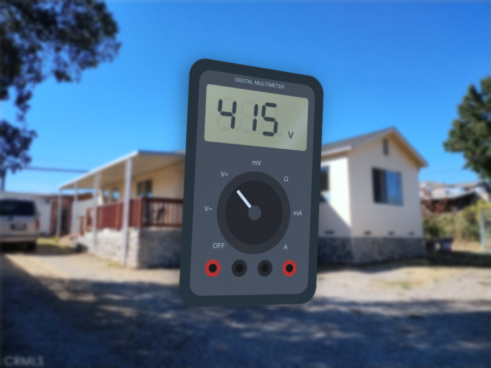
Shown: 415 V
